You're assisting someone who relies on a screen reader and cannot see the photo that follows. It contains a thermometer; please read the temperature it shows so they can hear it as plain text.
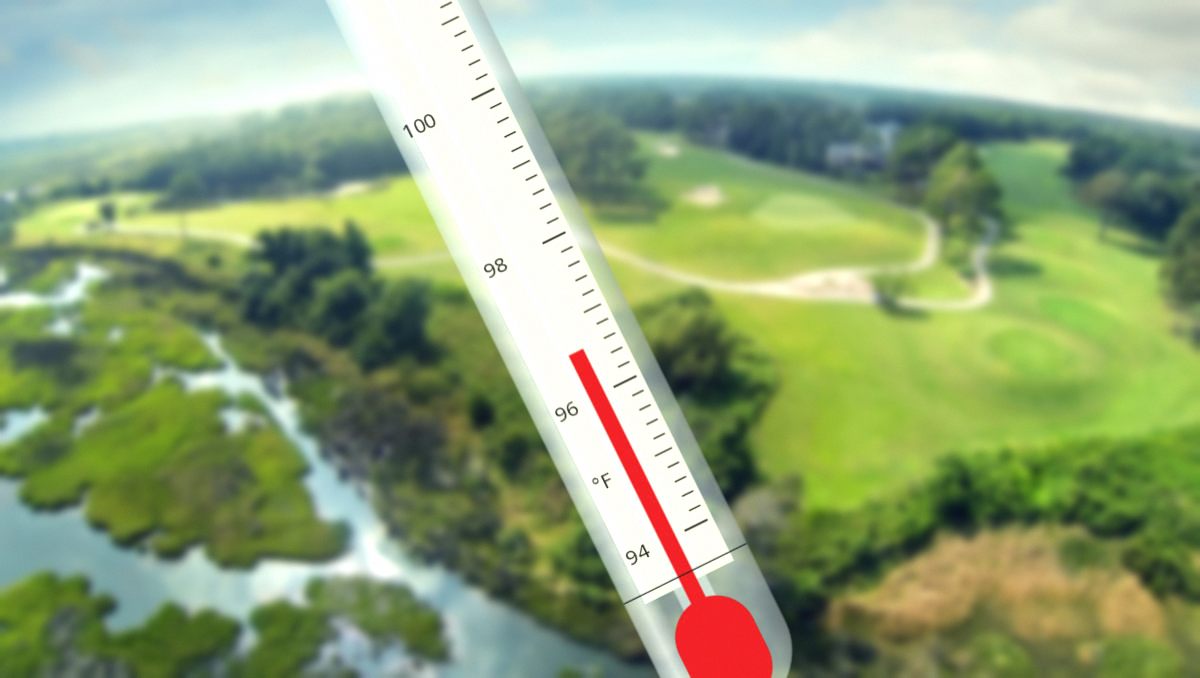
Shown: 96.6 °F
